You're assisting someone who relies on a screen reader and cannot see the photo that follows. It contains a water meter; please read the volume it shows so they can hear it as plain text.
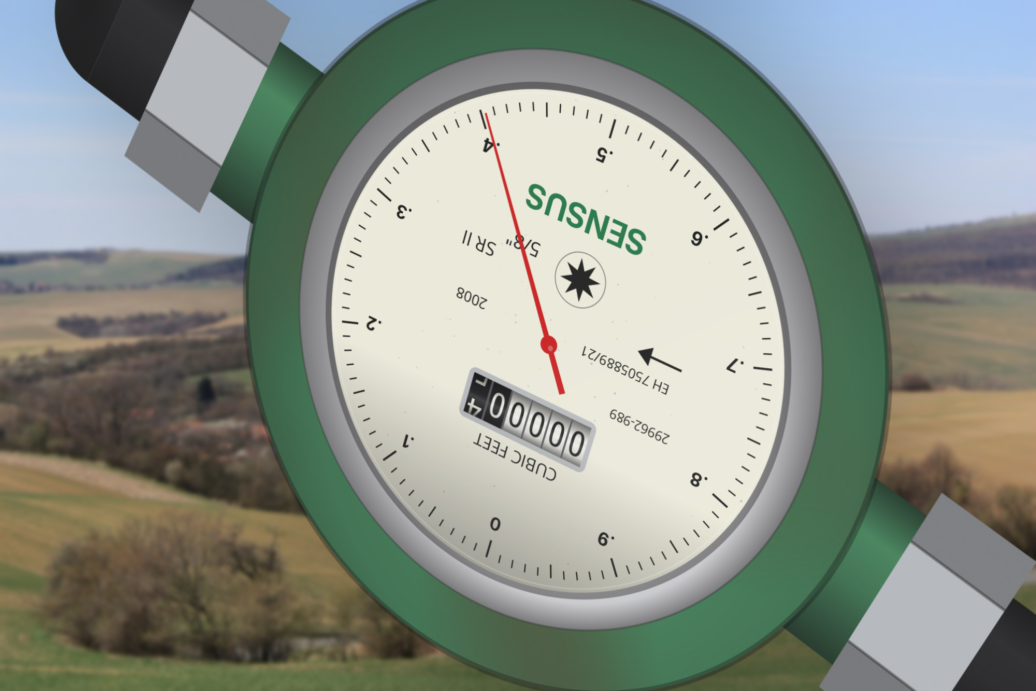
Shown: 4.40 ft³
